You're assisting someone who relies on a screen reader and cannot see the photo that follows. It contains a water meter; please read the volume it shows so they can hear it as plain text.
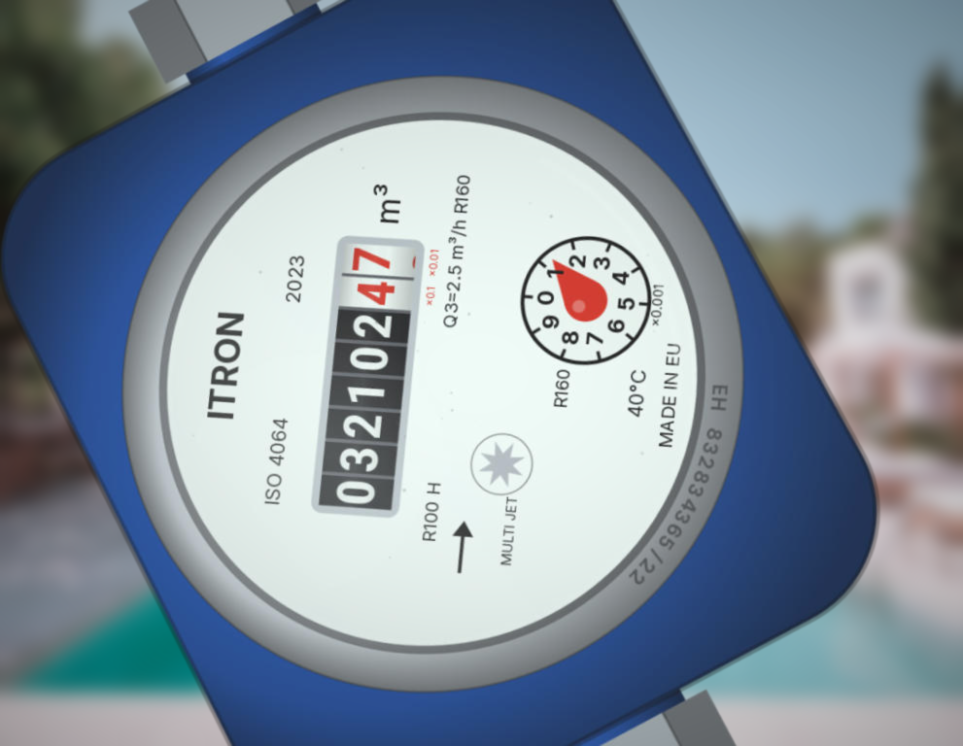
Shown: 32102.471 m³
